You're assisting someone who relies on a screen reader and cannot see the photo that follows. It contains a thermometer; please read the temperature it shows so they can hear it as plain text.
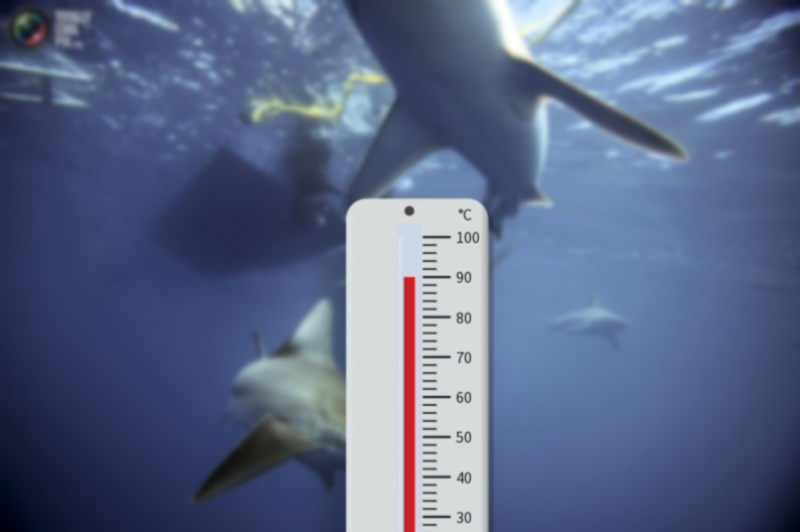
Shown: 90 °C
